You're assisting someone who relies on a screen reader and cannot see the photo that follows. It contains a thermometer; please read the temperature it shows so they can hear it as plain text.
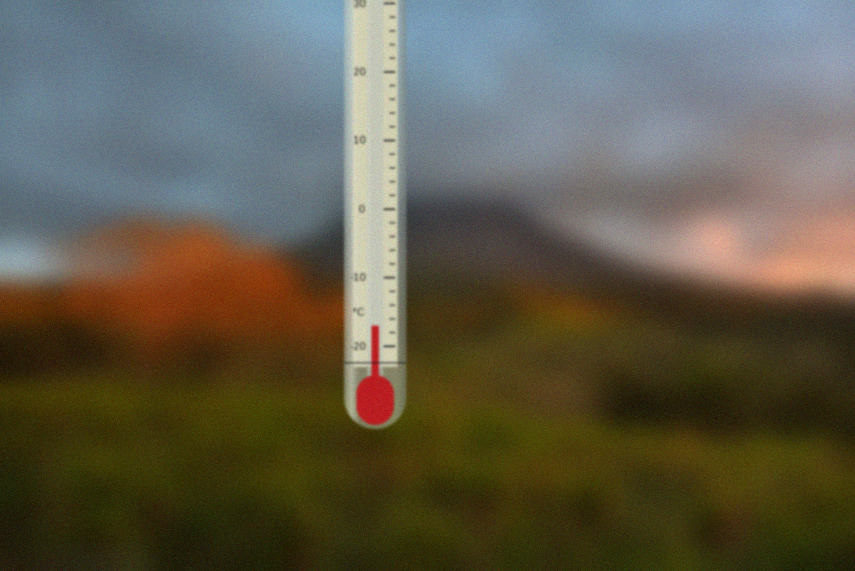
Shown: -17 °C
